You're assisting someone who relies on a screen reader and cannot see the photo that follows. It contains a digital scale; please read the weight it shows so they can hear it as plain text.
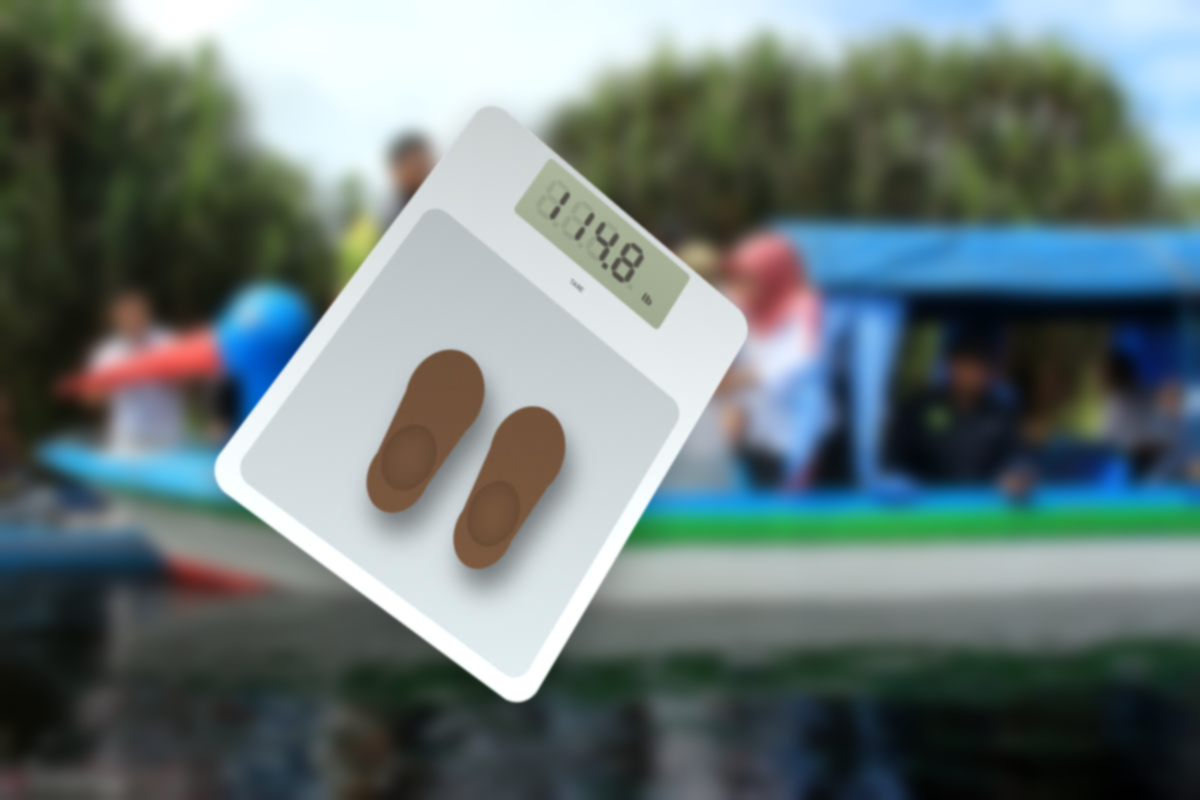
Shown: 114.8 lb
